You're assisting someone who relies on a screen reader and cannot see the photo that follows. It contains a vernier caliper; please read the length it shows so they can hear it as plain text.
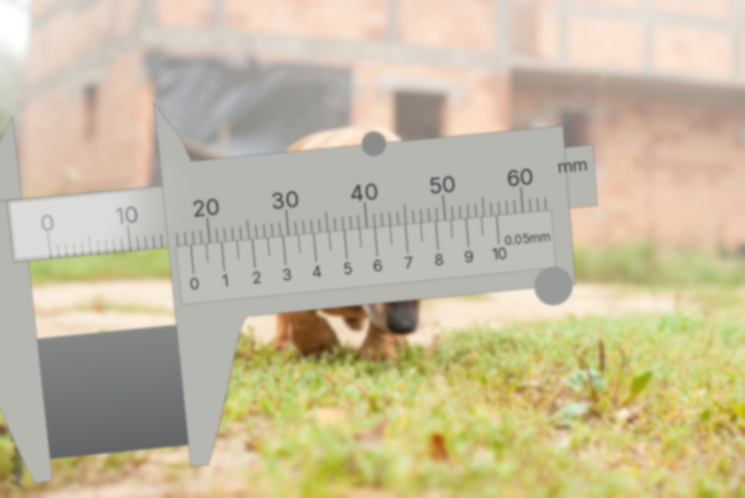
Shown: 17.6 mm
